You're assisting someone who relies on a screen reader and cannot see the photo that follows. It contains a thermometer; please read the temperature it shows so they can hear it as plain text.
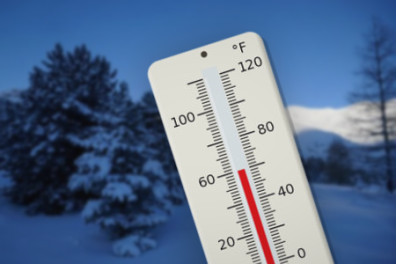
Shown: 60 °F
